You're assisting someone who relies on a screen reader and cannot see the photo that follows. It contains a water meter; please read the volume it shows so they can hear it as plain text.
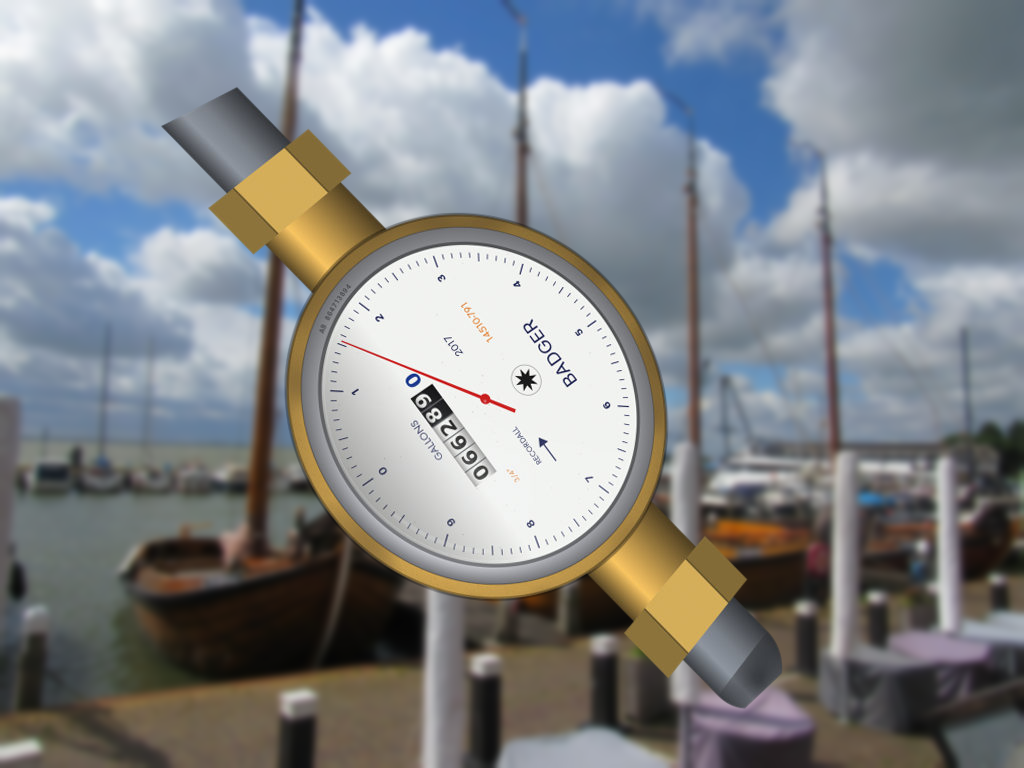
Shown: 662891.5 gal
